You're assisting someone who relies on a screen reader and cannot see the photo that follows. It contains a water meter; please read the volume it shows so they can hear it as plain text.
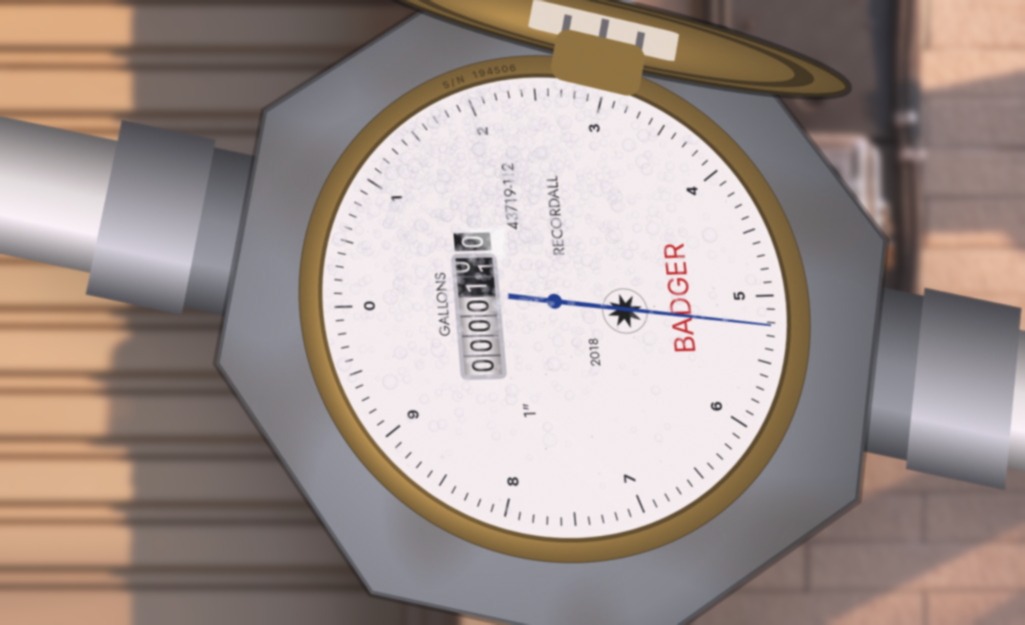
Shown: 105.2 gal
